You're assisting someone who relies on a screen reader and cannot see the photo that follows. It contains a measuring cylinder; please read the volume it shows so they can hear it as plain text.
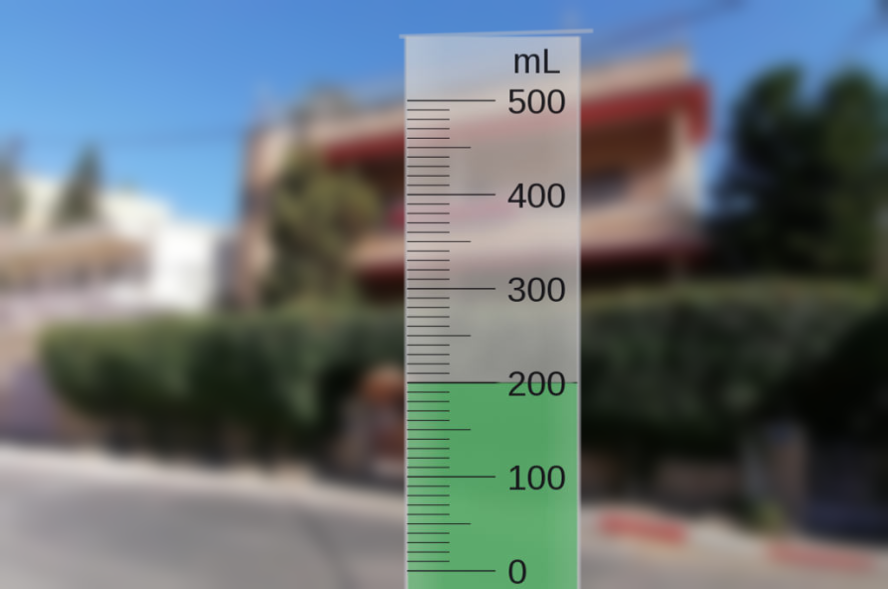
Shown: 200 mL
